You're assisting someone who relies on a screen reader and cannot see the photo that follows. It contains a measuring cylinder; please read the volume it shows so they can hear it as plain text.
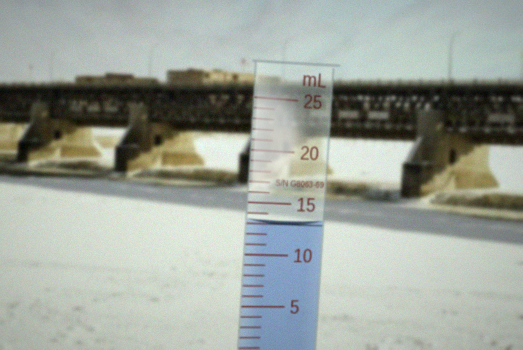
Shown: 13 mL
